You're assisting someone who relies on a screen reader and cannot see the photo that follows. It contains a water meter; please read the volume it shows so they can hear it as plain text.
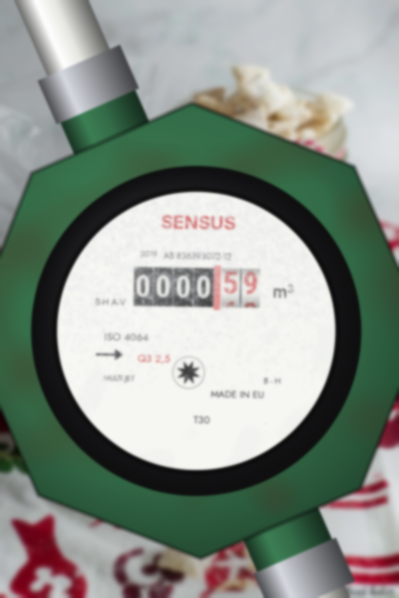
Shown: 0.59 m³
